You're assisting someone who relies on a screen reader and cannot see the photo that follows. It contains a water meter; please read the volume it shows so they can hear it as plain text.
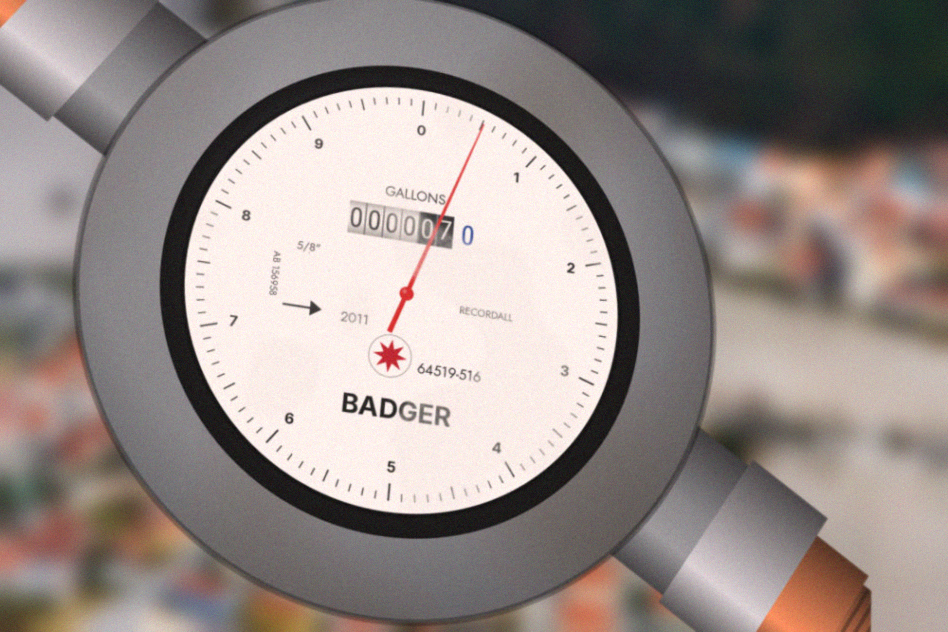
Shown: 70.5 gal
